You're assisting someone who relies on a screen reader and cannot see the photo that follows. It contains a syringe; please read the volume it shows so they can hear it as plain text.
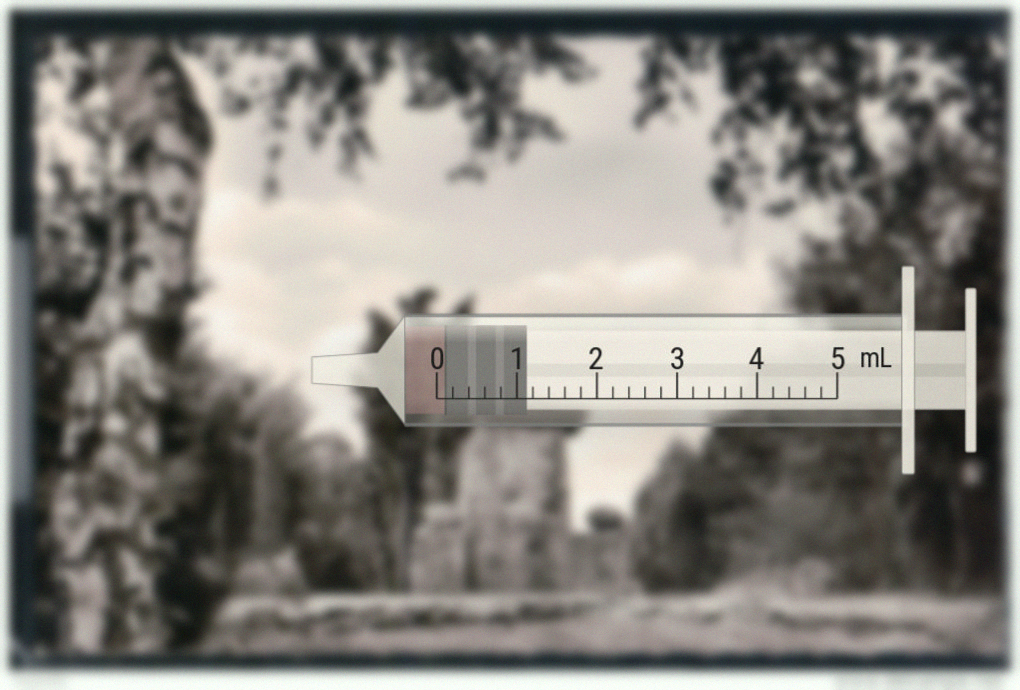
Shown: 0.1 mL
